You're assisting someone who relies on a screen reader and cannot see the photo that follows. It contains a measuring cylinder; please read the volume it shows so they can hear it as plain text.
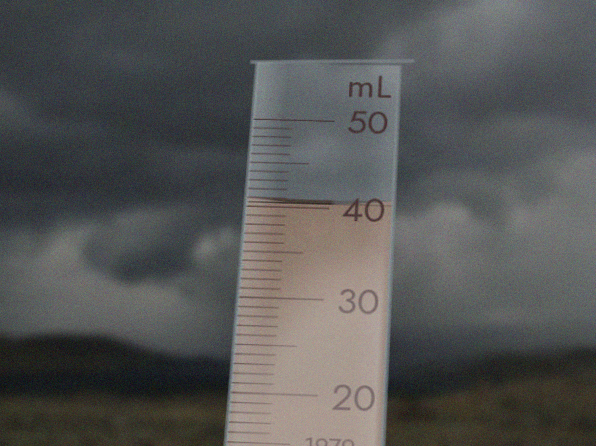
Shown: 40.5 mL
